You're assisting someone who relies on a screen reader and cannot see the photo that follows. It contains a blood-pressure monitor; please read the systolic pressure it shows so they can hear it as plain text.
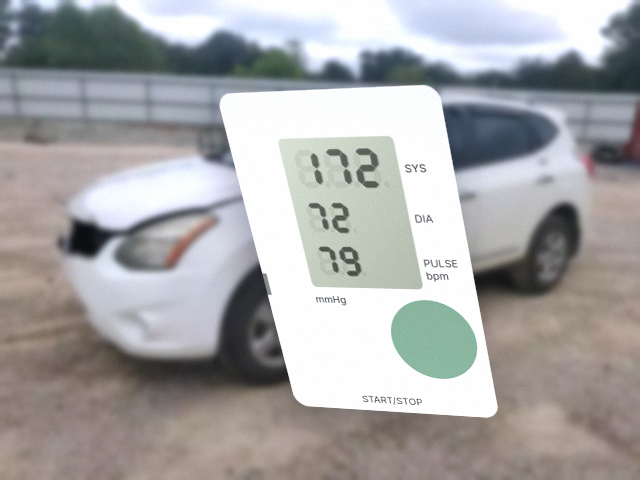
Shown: 172 mmHg
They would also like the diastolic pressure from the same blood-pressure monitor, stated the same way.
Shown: 72 mmHg
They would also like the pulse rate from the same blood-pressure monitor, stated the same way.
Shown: 79 bpm
